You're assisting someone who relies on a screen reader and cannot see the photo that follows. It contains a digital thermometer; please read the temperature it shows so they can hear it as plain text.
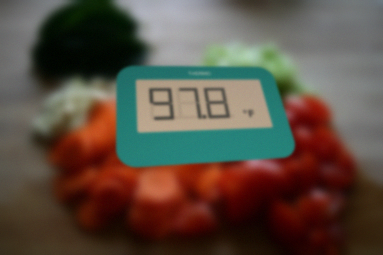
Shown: 97.8 °F
